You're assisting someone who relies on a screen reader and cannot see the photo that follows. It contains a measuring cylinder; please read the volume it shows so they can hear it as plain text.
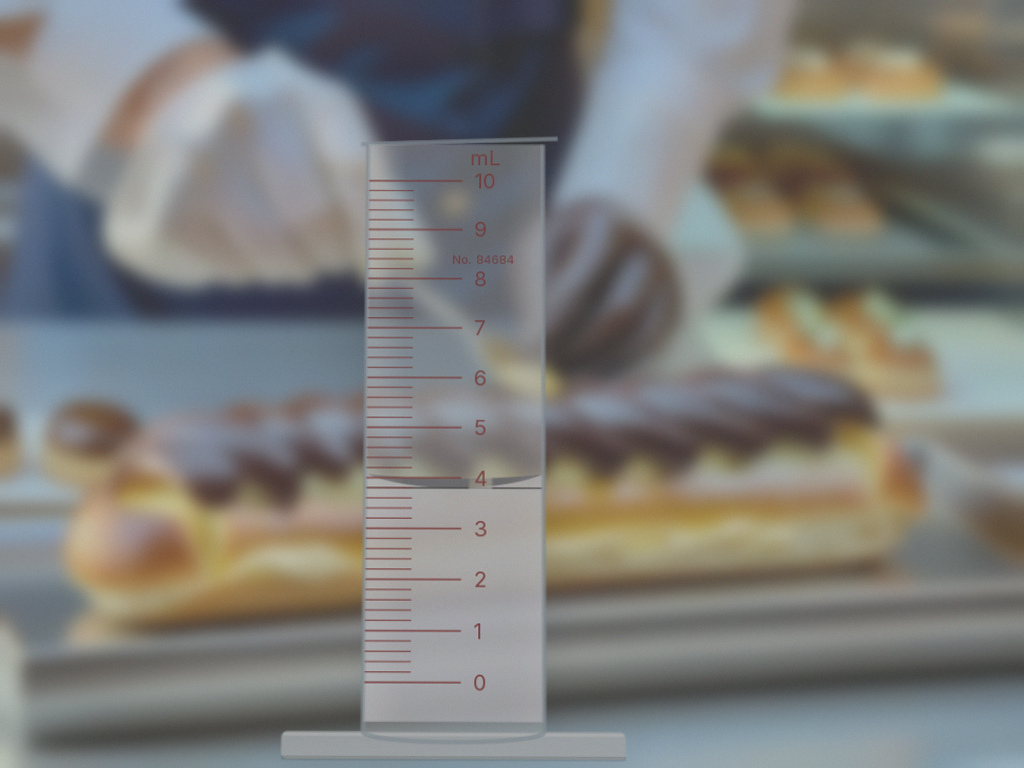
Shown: 3.8 mL
